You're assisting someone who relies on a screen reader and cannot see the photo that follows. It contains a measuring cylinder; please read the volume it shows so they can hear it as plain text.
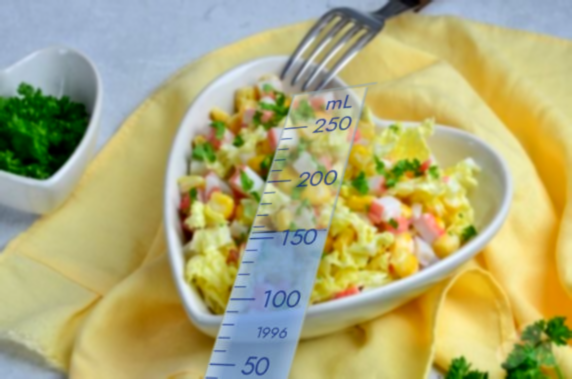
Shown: 155 mL
